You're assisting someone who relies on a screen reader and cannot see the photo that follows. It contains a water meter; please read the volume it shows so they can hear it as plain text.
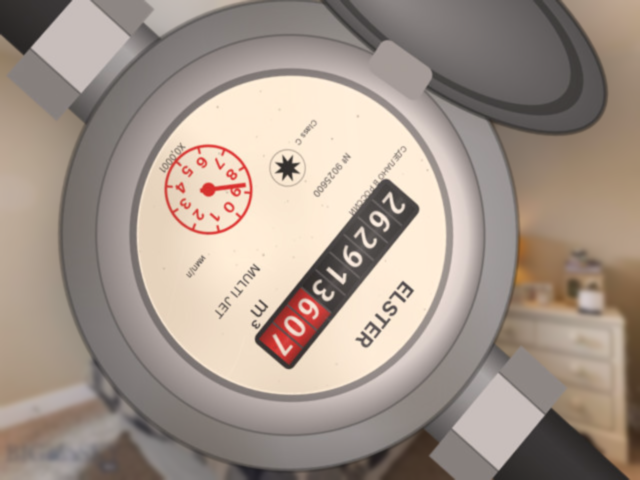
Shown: 262913.6078 m³
